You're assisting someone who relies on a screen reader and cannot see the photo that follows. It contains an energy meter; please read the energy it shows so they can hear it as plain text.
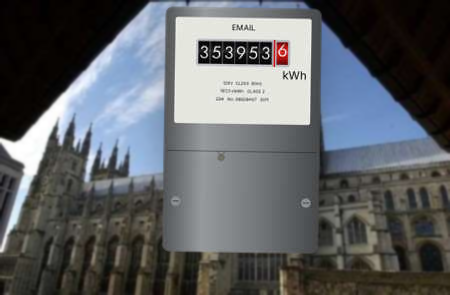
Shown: 353953.6 kWh
